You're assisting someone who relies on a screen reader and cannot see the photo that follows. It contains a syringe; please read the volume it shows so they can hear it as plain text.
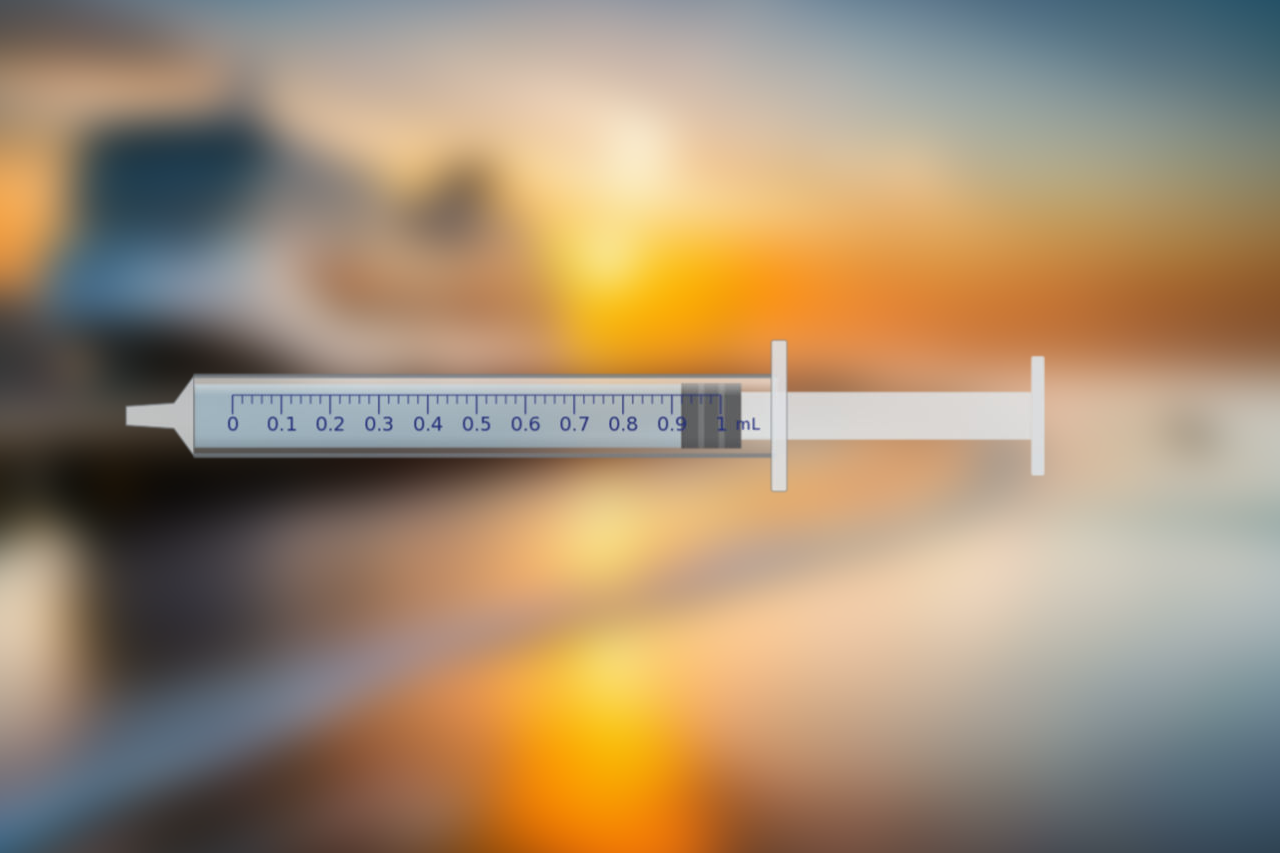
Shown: 0.92 mL
